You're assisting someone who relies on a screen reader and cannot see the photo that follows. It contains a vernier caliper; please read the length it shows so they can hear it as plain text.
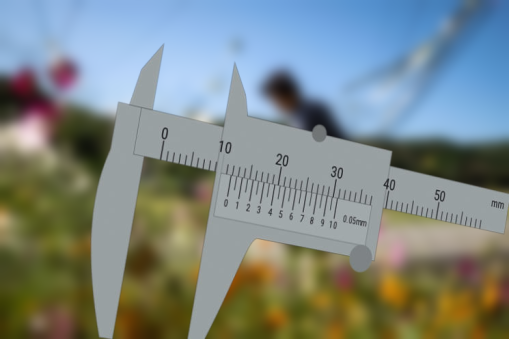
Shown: 11.8 mm
